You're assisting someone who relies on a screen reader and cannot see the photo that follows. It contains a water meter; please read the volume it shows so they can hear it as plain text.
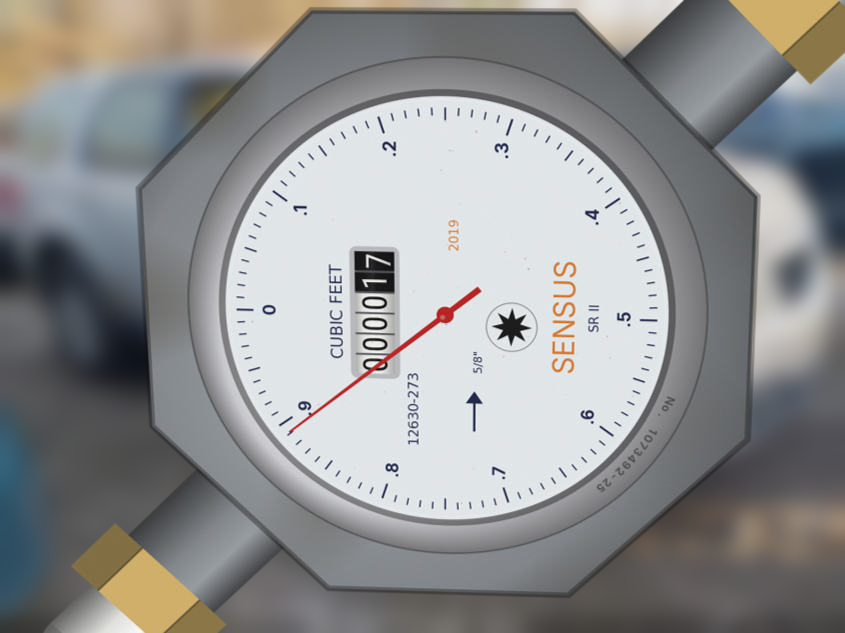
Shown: 16.89 ft³
